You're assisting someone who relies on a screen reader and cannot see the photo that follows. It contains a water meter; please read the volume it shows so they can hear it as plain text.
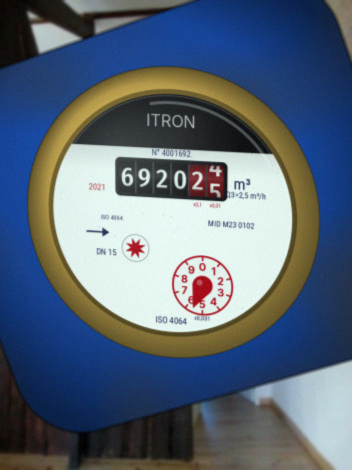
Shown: 6920.245 m³
